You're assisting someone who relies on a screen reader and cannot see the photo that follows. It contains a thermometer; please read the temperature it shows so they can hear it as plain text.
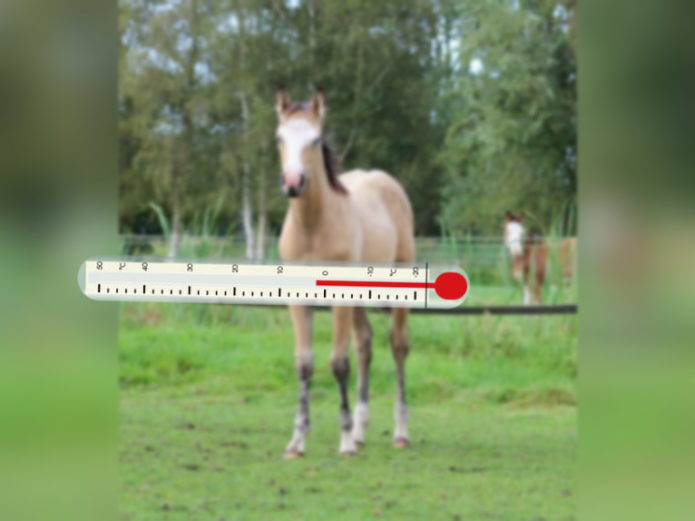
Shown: 2 °C
